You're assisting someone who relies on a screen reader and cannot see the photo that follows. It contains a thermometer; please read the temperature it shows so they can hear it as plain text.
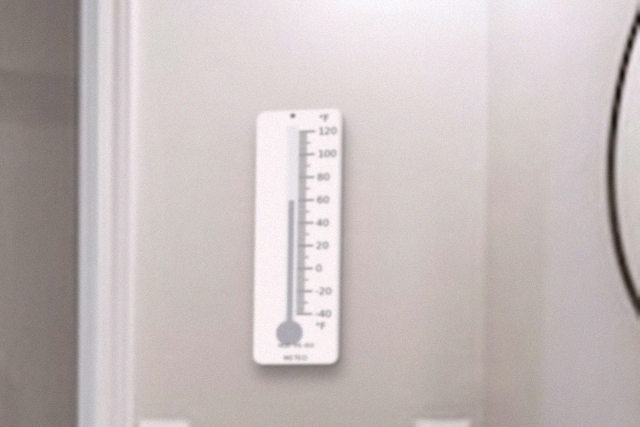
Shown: 60 °F
